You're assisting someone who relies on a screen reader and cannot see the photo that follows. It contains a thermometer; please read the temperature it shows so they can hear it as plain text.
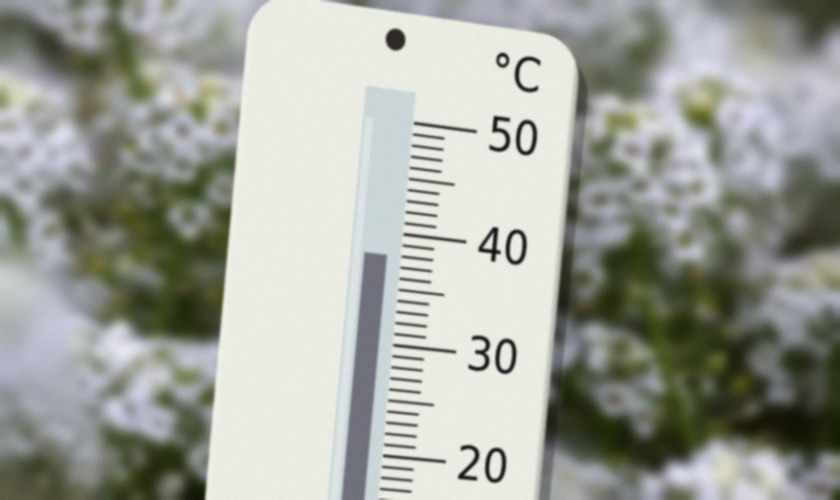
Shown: 38 °C
